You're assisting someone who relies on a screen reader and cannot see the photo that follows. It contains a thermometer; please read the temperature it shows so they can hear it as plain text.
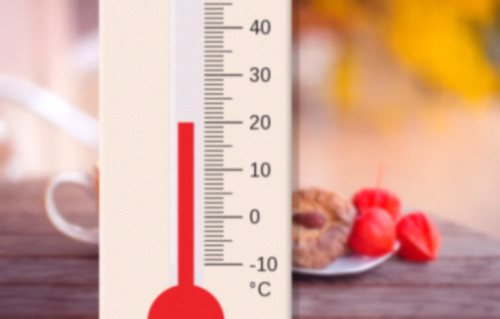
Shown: 20 °C
